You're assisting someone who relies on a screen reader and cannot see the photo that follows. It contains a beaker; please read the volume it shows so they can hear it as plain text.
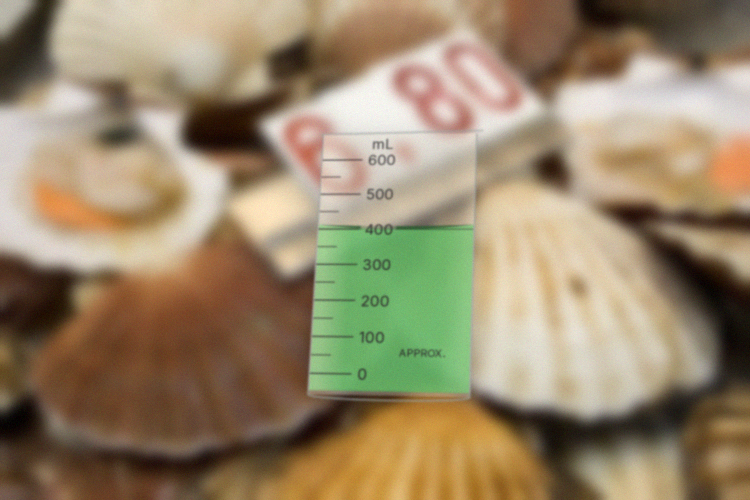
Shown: 400 mL
